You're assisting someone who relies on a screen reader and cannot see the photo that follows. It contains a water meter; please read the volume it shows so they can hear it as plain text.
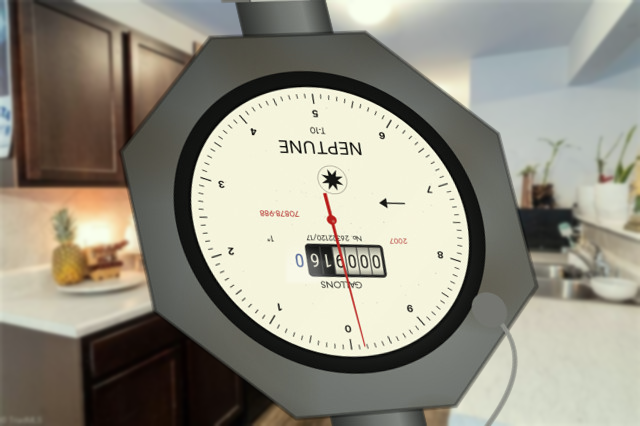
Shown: 9159.8 gal
